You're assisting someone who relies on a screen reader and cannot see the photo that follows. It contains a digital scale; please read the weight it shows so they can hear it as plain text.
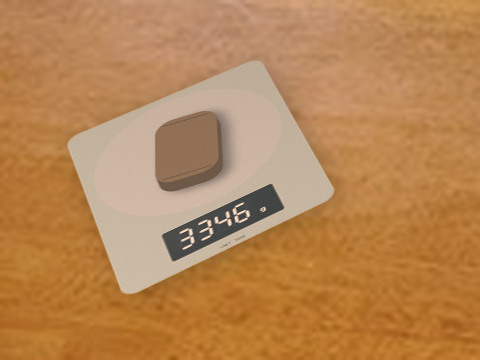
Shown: 3346 g
